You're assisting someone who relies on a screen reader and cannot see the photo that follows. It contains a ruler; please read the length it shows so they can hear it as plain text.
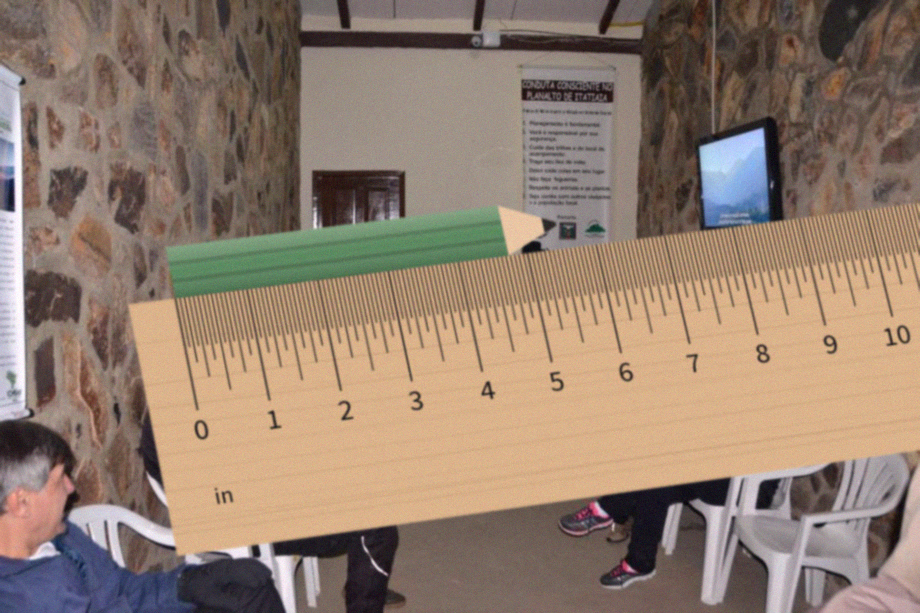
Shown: 5.5 in
